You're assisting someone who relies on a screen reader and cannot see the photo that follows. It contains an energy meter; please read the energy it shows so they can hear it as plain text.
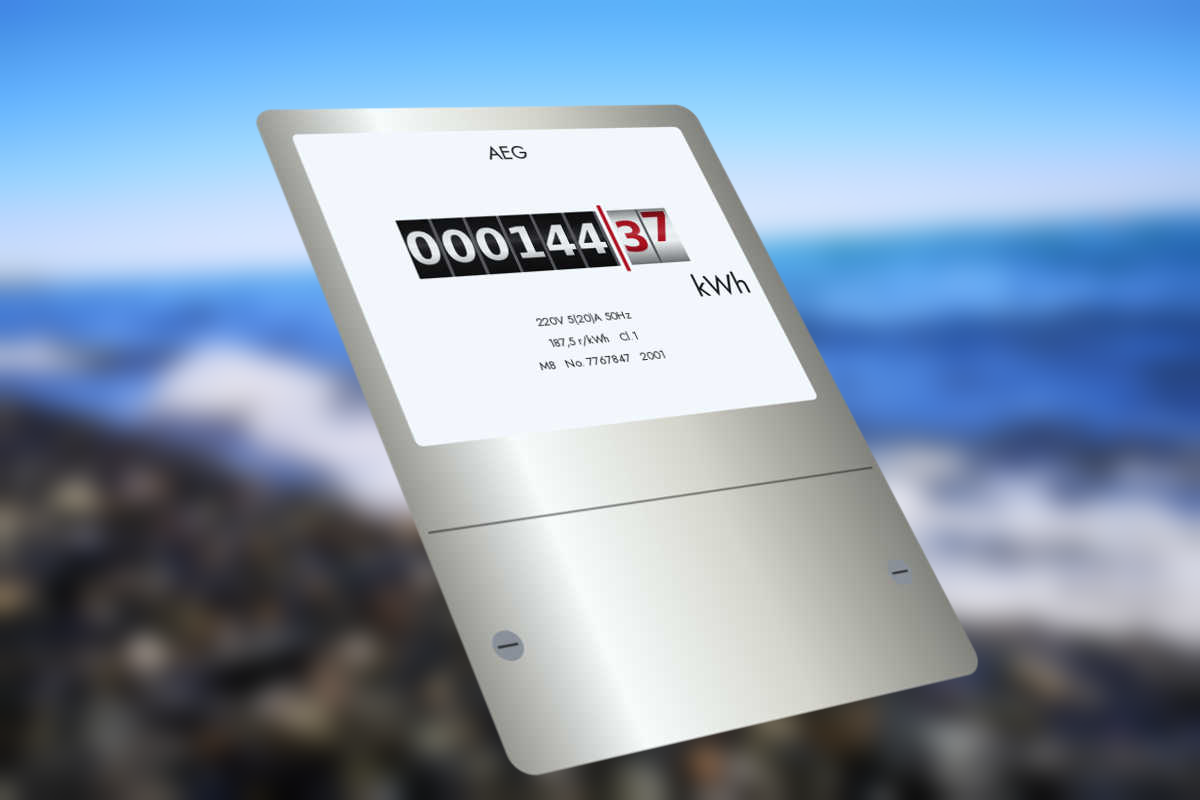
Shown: 144.37 kWh
